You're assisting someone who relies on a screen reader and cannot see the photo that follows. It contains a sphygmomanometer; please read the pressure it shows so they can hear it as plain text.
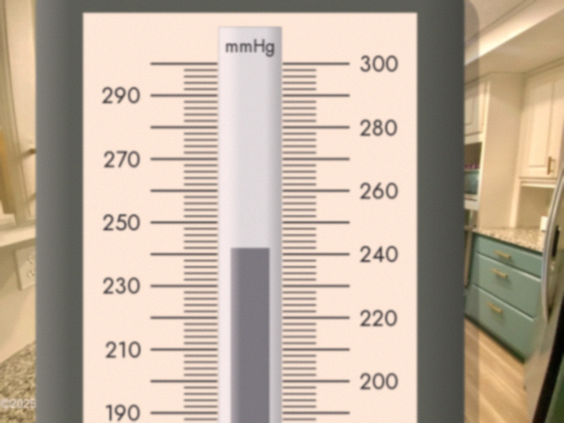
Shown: 242 mmHg
